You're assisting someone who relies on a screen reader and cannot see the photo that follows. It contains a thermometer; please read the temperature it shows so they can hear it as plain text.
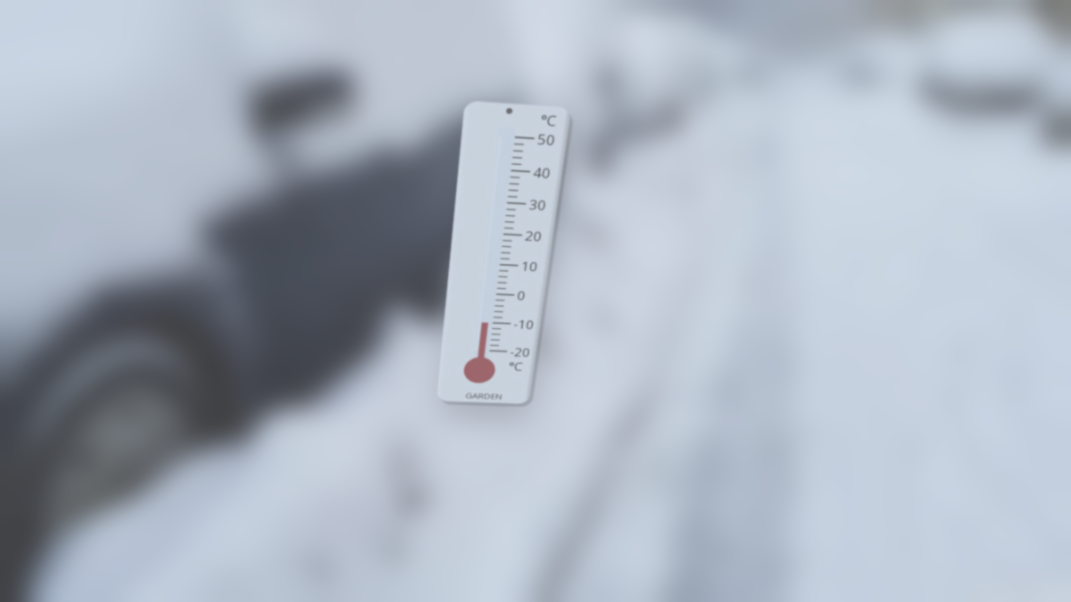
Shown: -10 °C
